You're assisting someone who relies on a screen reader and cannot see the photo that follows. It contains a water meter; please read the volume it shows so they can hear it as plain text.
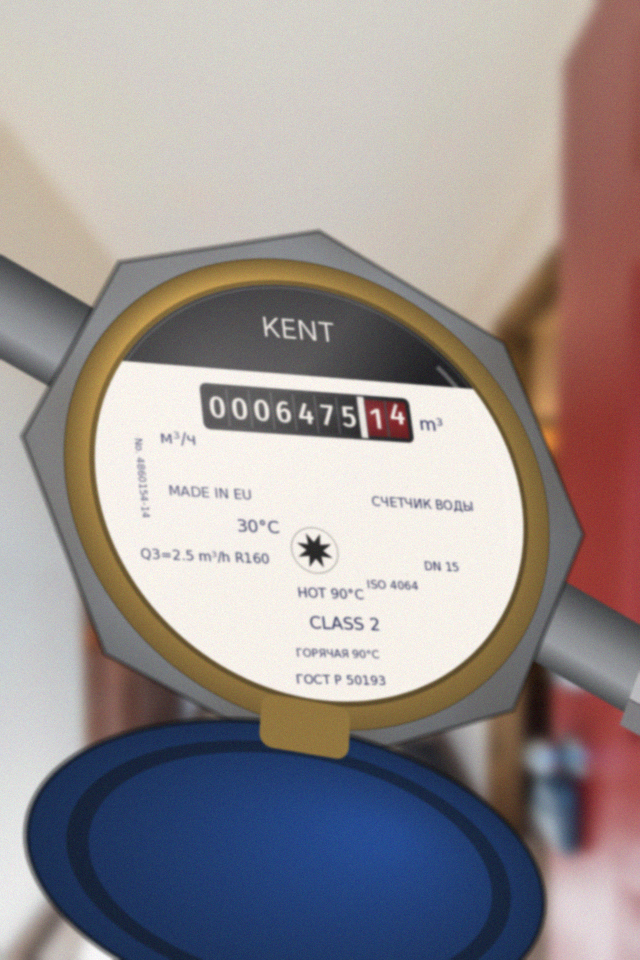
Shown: 6475.14 m³
